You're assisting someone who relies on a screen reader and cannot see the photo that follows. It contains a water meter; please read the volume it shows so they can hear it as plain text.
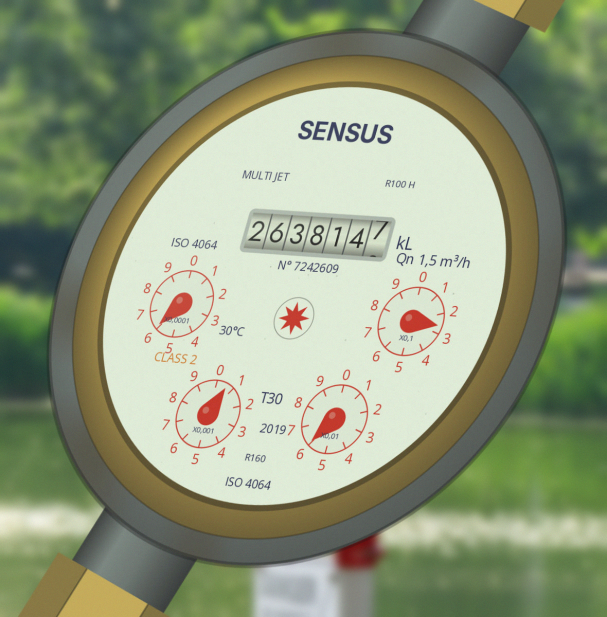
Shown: 2638147.2606 kL
